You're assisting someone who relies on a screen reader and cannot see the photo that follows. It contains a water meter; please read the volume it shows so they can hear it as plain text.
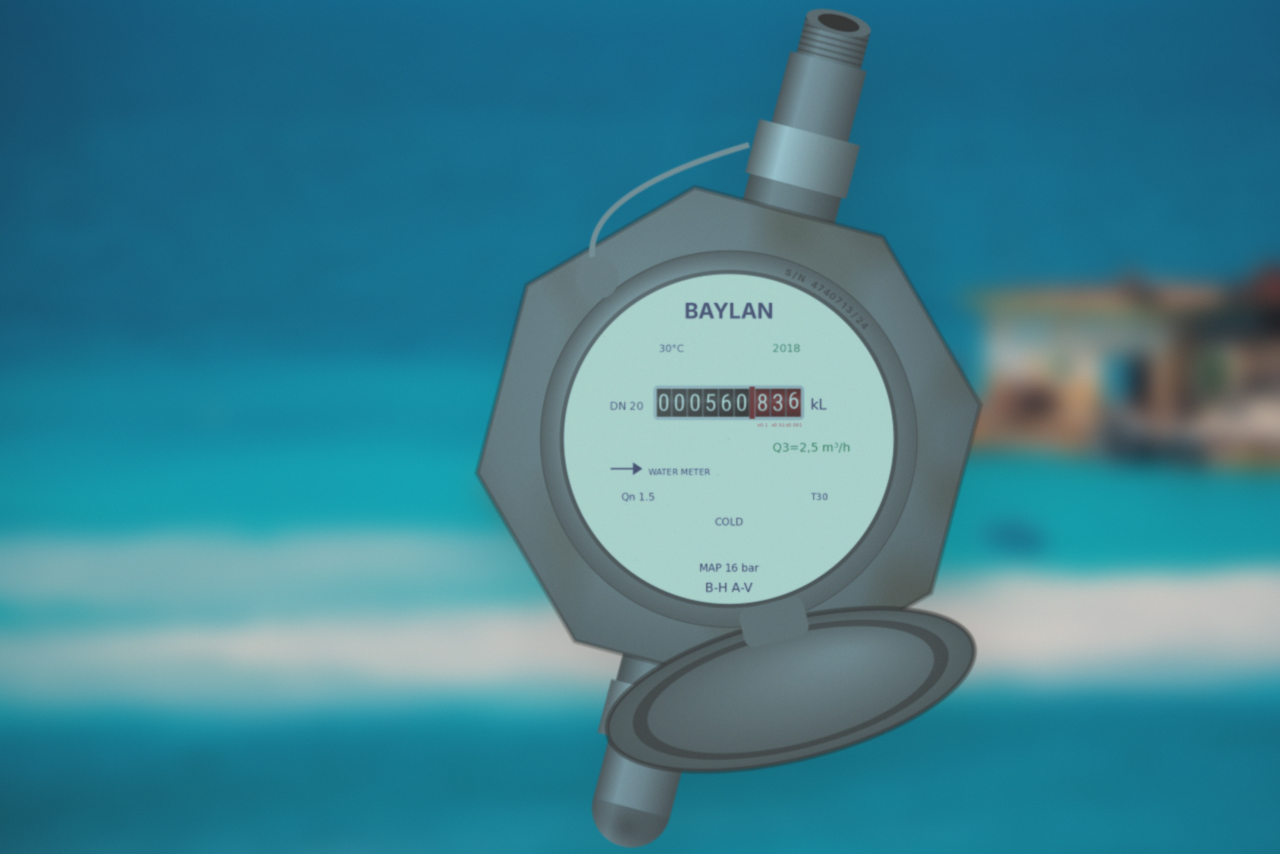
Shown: 560.836 kL
